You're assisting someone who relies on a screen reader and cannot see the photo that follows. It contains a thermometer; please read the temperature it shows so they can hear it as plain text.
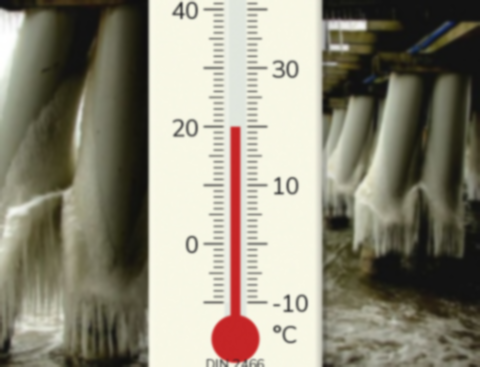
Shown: 20 °C
